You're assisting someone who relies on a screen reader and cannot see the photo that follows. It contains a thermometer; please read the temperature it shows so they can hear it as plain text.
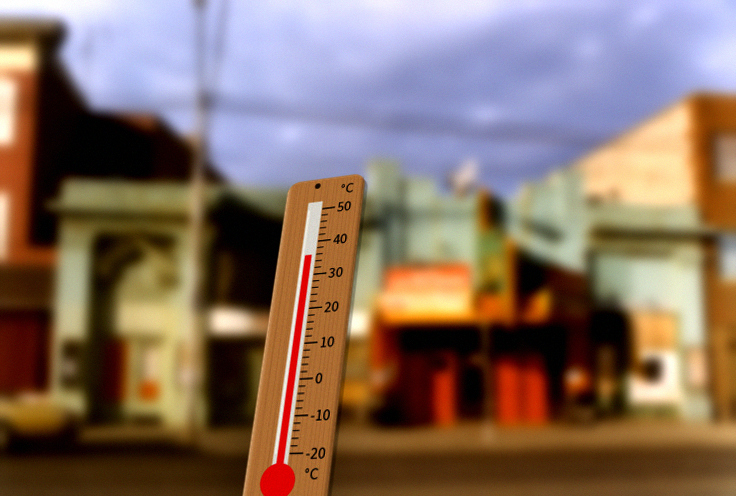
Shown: 36 °C
